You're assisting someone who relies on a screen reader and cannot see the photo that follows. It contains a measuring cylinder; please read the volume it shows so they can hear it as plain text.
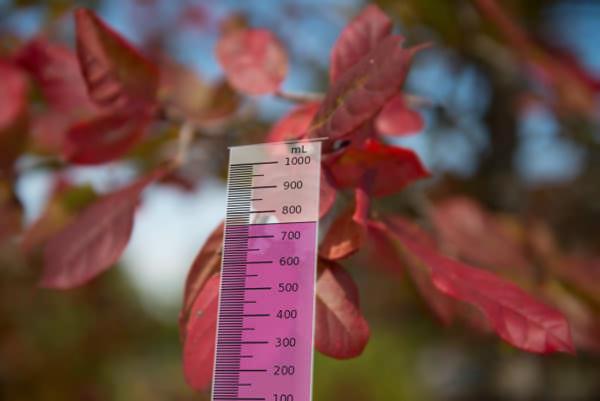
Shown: 750 mL
